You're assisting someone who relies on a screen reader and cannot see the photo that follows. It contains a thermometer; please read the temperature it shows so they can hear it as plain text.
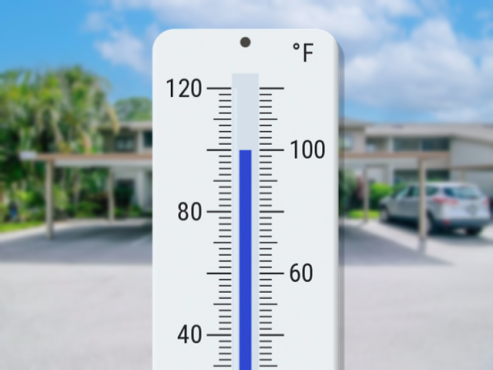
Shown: 100 °F
